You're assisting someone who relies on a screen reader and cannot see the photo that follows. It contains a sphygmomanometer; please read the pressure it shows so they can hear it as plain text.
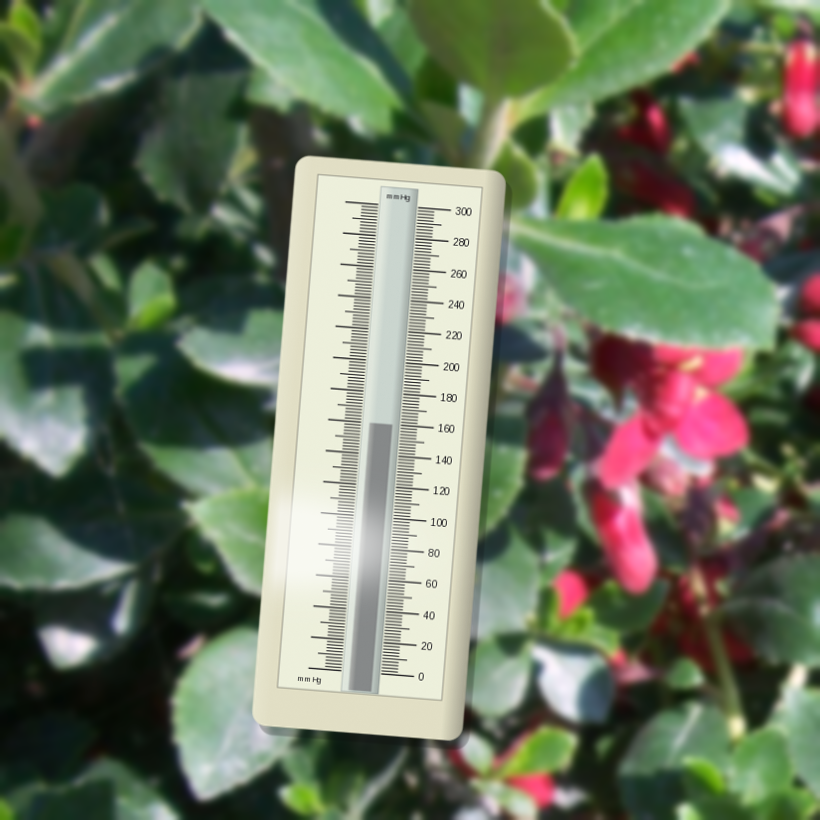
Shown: 160 mmHg
